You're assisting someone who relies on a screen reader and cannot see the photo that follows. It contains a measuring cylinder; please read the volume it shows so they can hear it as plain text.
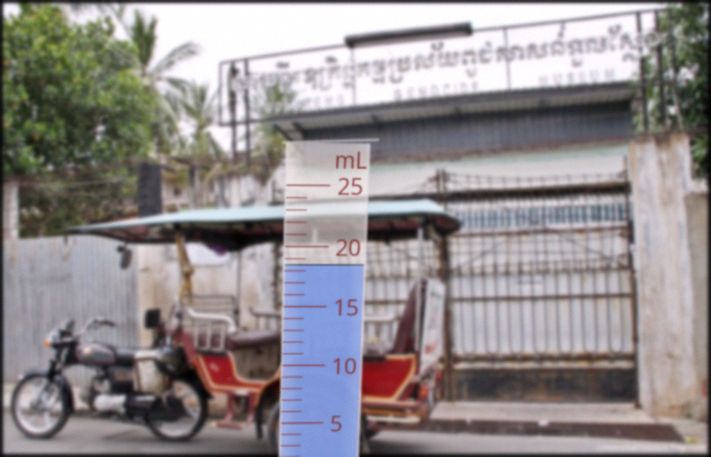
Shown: 18.5 mL
